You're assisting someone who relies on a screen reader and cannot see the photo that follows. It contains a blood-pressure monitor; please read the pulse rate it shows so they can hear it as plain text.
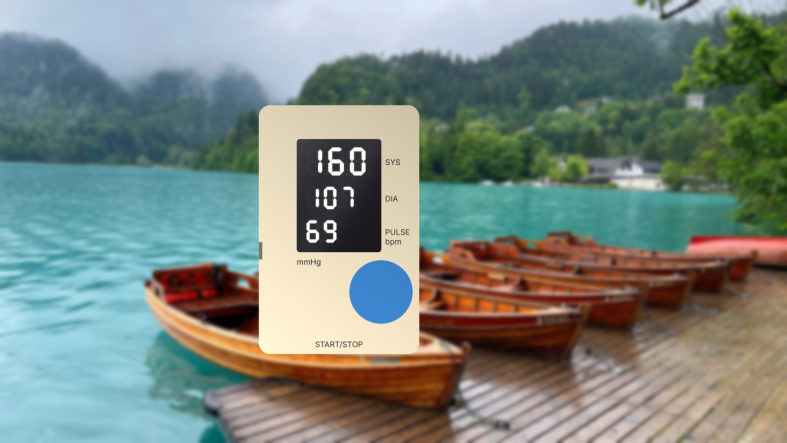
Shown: 69 bpm
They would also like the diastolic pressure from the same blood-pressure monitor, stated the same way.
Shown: 107 mmHg
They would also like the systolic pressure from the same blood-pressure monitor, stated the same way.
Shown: 160 mmHg
